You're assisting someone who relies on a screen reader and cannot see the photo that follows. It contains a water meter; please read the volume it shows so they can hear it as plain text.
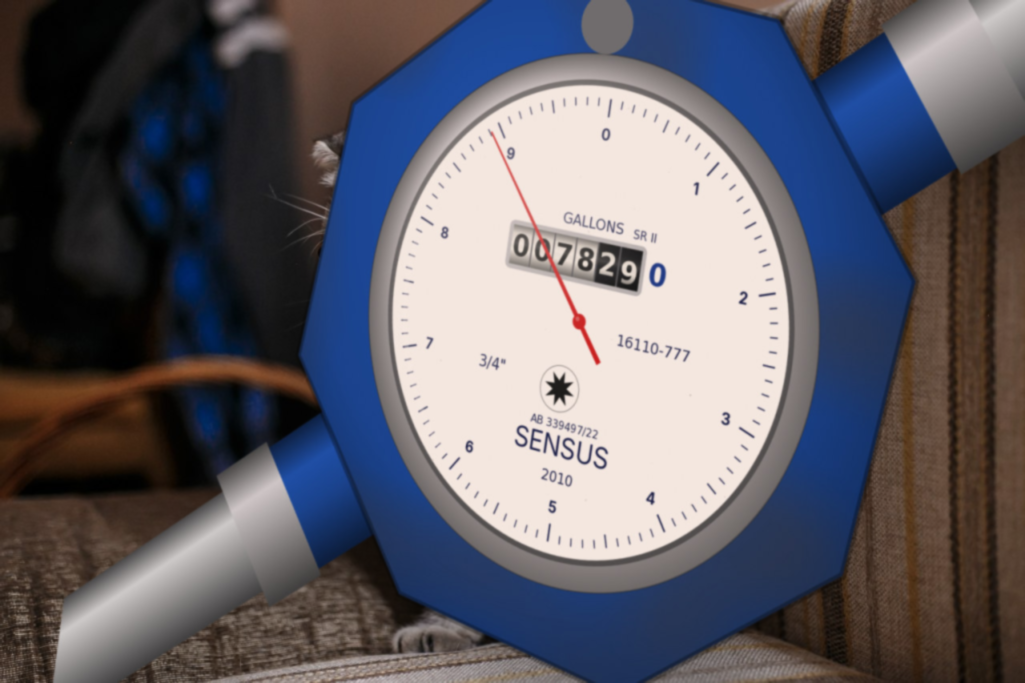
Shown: 78288.9 gal
